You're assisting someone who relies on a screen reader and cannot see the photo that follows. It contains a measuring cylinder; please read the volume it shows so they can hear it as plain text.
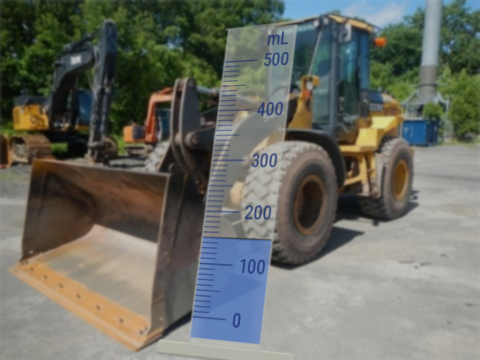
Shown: 150 mL
